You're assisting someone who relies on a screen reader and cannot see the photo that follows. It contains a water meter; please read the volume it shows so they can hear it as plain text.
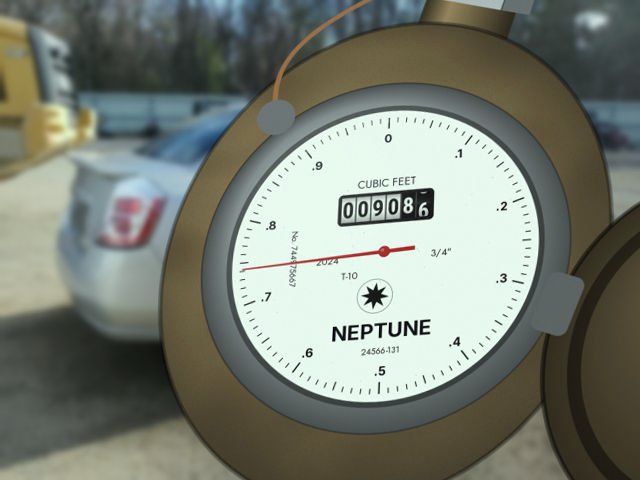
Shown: 9085.74 ft³
